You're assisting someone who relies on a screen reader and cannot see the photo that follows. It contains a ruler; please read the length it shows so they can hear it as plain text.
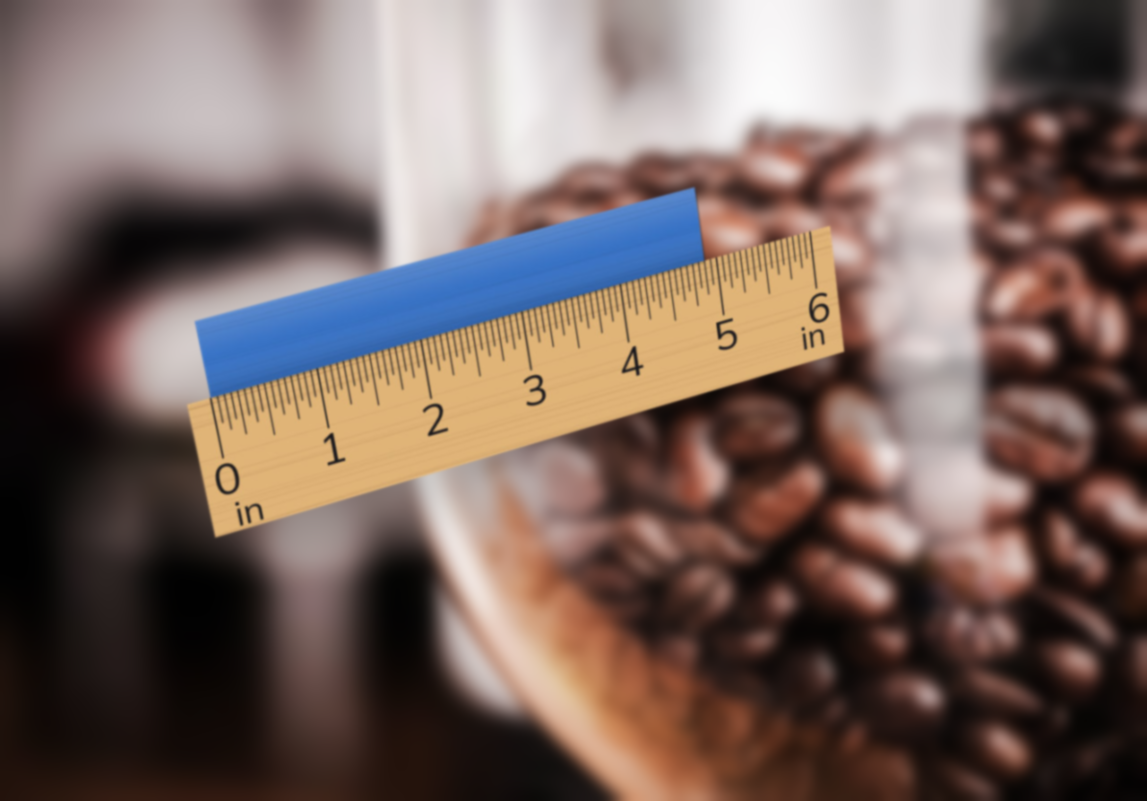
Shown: 4.875 in
